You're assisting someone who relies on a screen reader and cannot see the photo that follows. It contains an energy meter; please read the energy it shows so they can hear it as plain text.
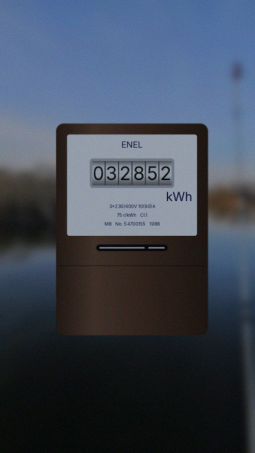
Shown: 32852 kWh
